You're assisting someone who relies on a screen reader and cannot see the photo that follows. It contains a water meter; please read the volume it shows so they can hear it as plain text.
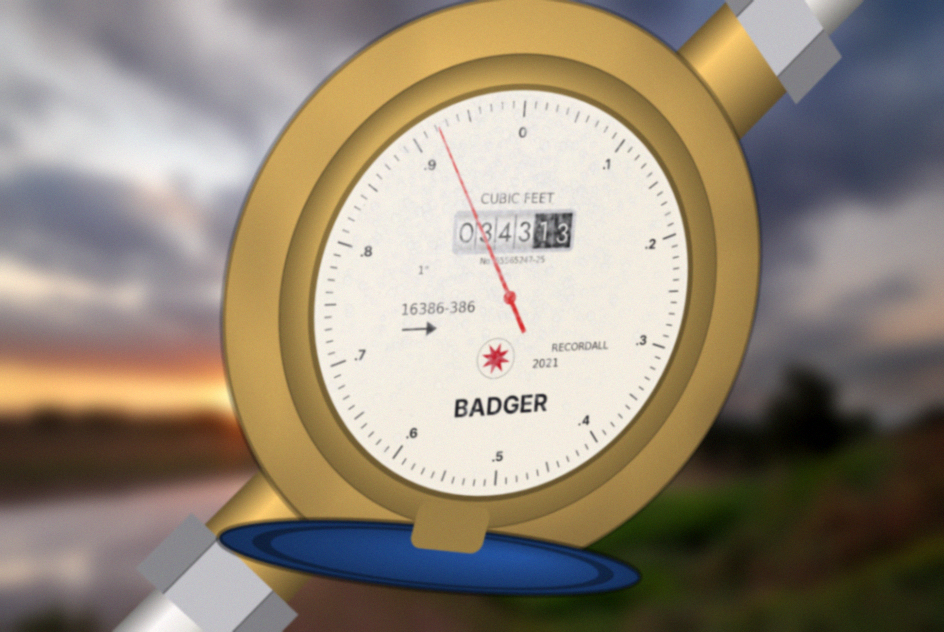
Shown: 34312.92 ft³
